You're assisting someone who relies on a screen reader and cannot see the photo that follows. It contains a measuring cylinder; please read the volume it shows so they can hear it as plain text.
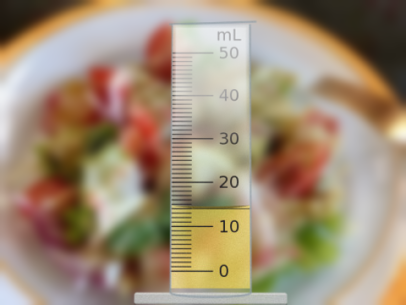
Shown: 14 mL
